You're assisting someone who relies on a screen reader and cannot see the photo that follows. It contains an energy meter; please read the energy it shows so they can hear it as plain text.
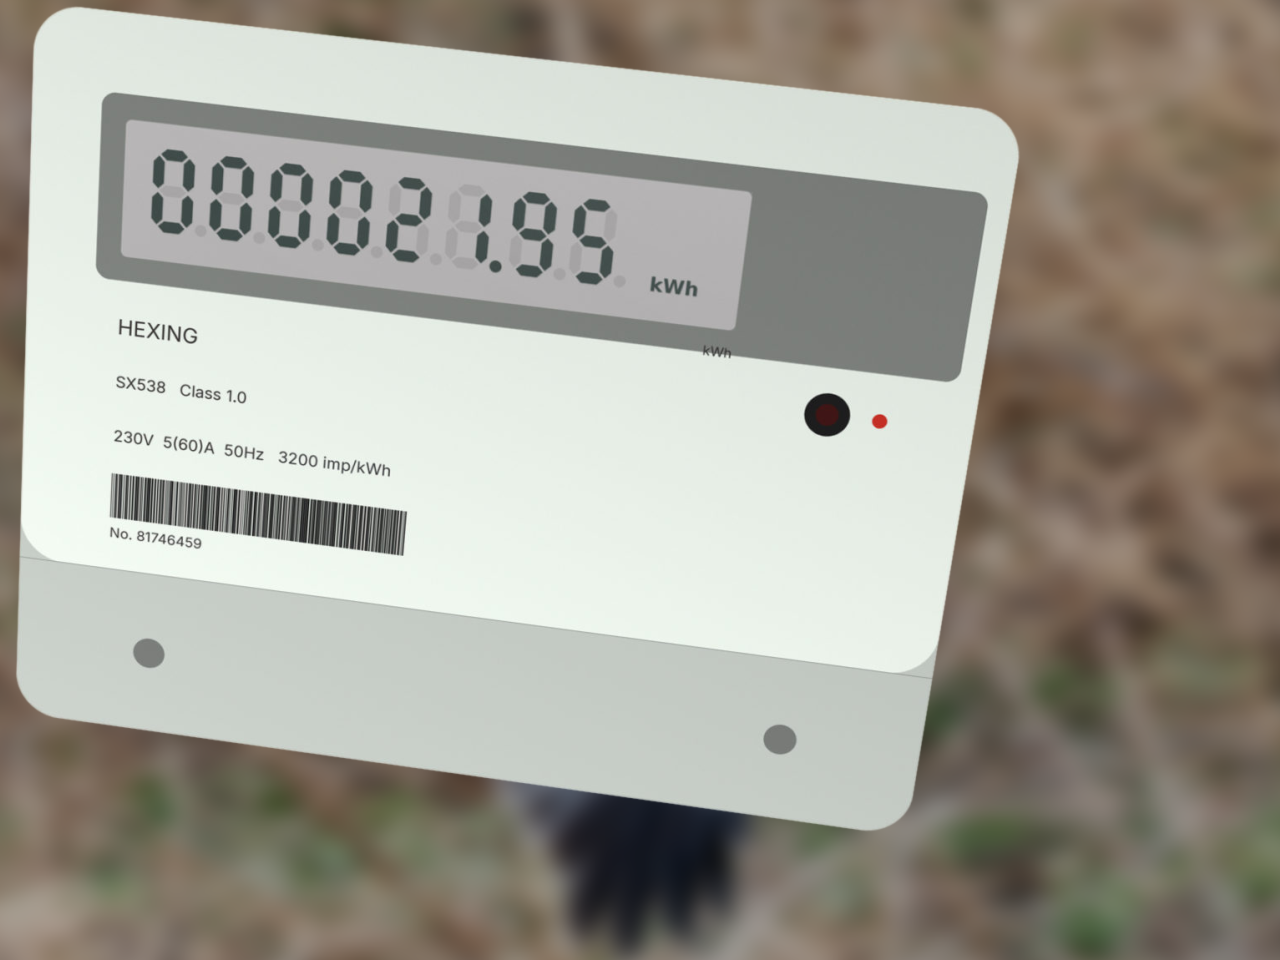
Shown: 21.95 kWh
